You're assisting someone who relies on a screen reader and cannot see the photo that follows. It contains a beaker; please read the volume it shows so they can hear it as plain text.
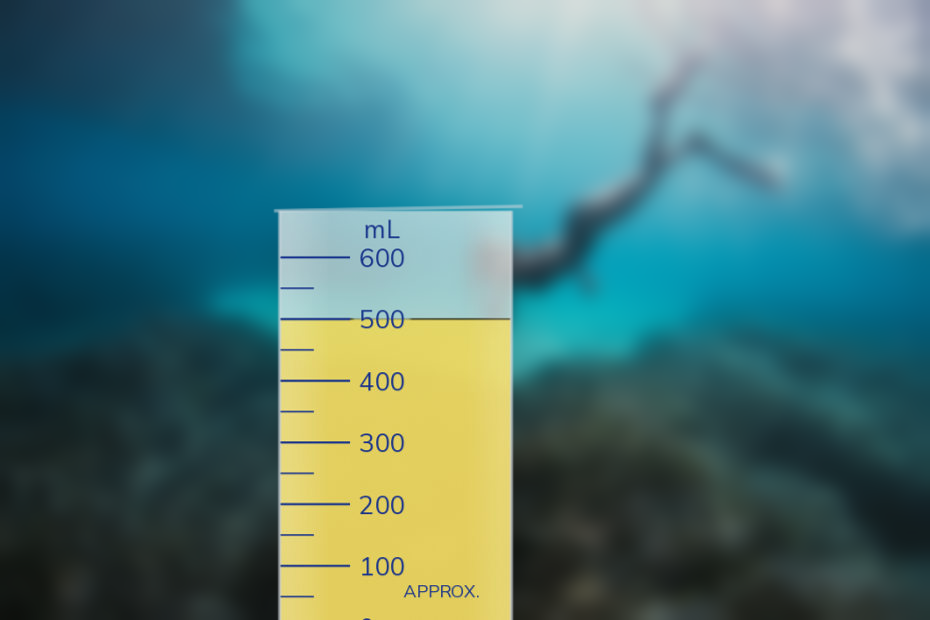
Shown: 500 mL
